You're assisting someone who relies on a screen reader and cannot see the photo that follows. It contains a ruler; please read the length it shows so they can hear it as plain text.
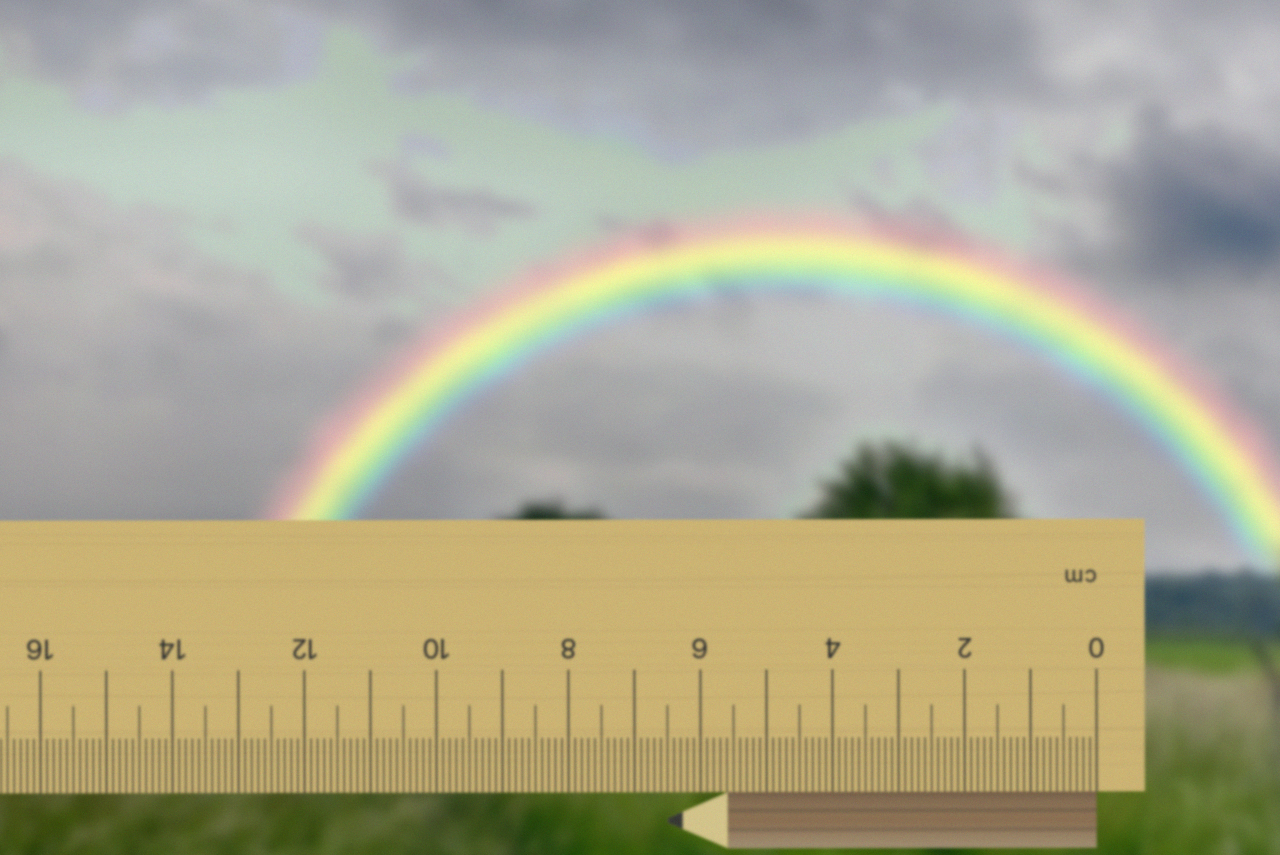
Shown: 6.5 cm
